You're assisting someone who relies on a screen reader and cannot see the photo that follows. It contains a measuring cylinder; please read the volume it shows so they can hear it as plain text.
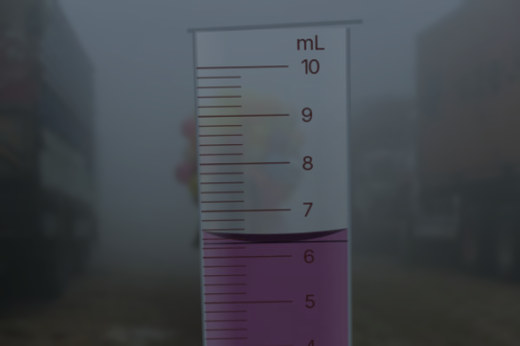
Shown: 6.3 mL
